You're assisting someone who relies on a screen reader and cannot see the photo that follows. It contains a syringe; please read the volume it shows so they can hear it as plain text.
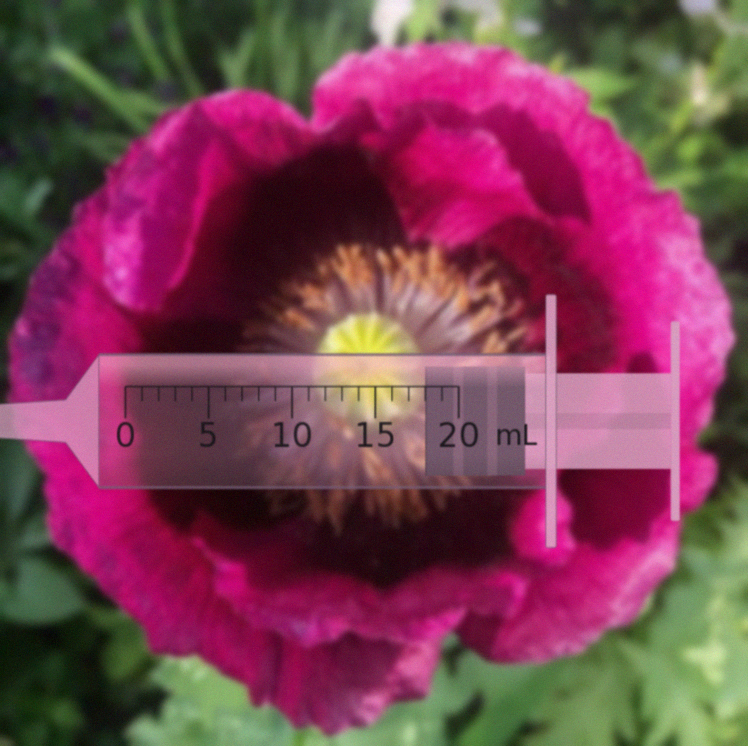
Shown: 18 mL
